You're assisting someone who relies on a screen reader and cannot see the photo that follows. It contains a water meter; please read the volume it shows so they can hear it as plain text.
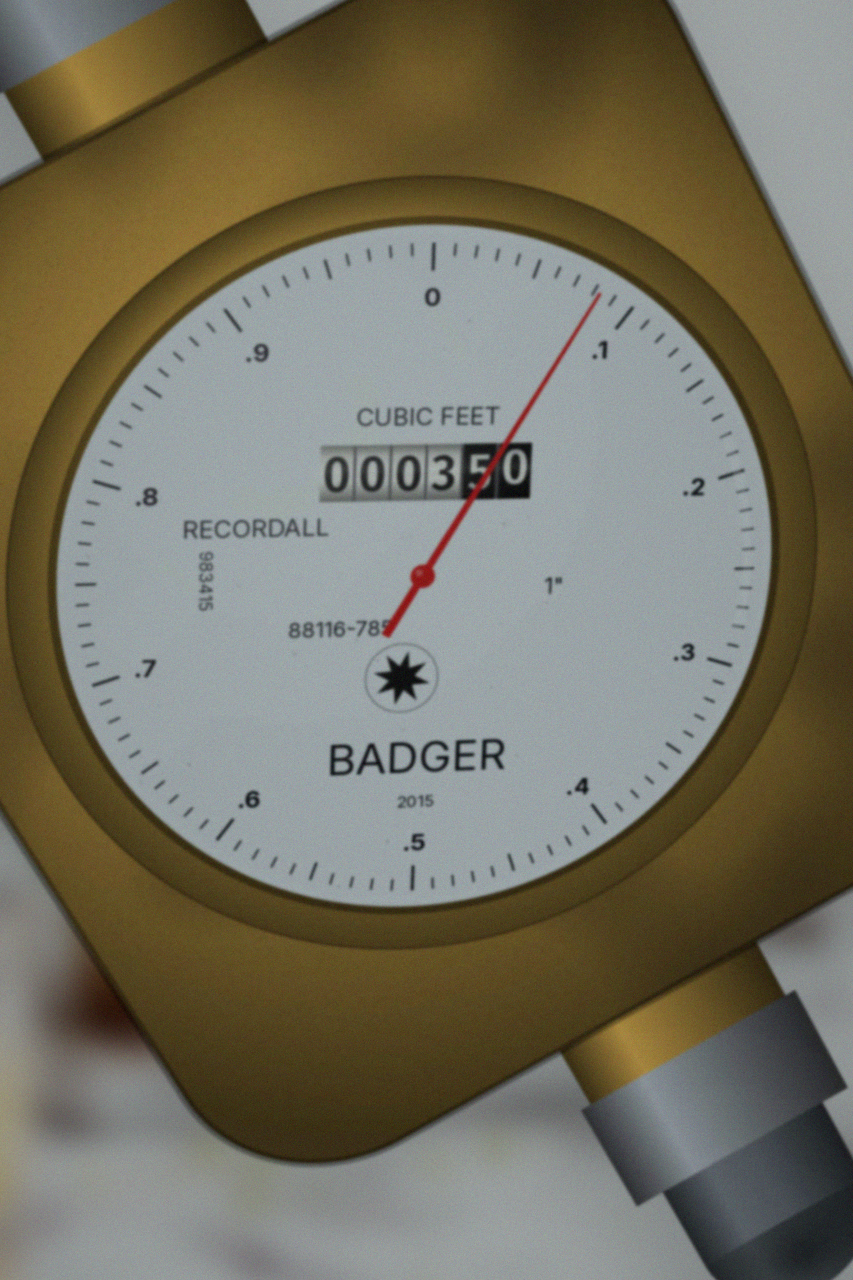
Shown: 350.08 ft³
